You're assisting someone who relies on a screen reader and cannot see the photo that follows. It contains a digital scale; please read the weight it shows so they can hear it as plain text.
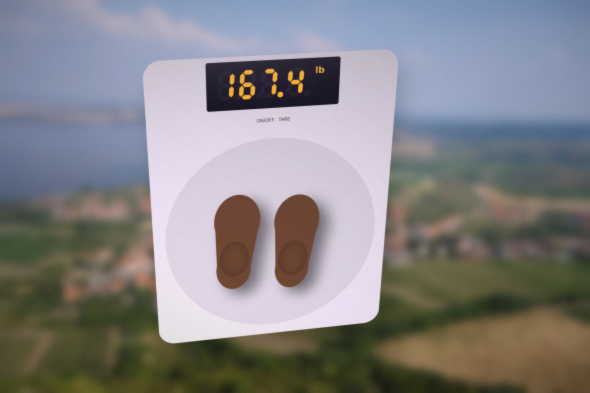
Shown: 167.4 lb
